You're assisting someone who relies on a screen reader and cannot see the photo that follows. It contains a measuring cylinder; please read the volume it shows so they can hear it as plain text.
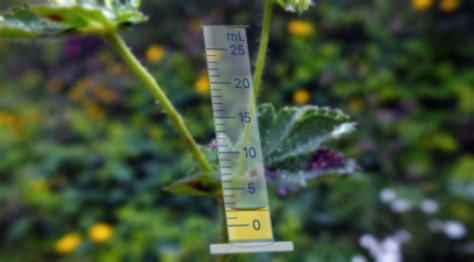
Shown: 2 mL
